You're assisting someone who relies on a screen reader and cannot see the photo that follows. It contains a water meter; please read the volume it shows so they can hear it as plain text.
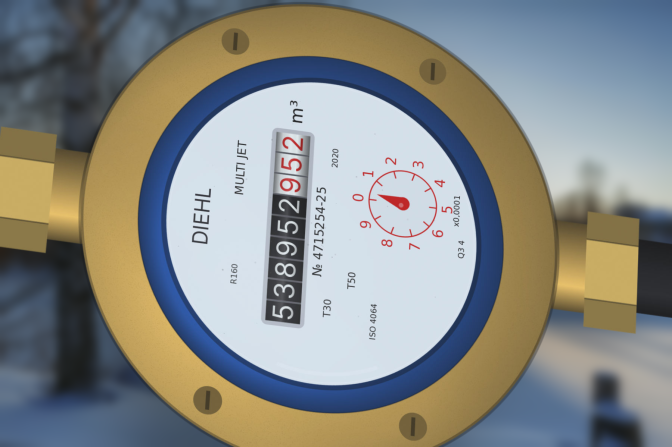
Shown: 538952.9520 m³
